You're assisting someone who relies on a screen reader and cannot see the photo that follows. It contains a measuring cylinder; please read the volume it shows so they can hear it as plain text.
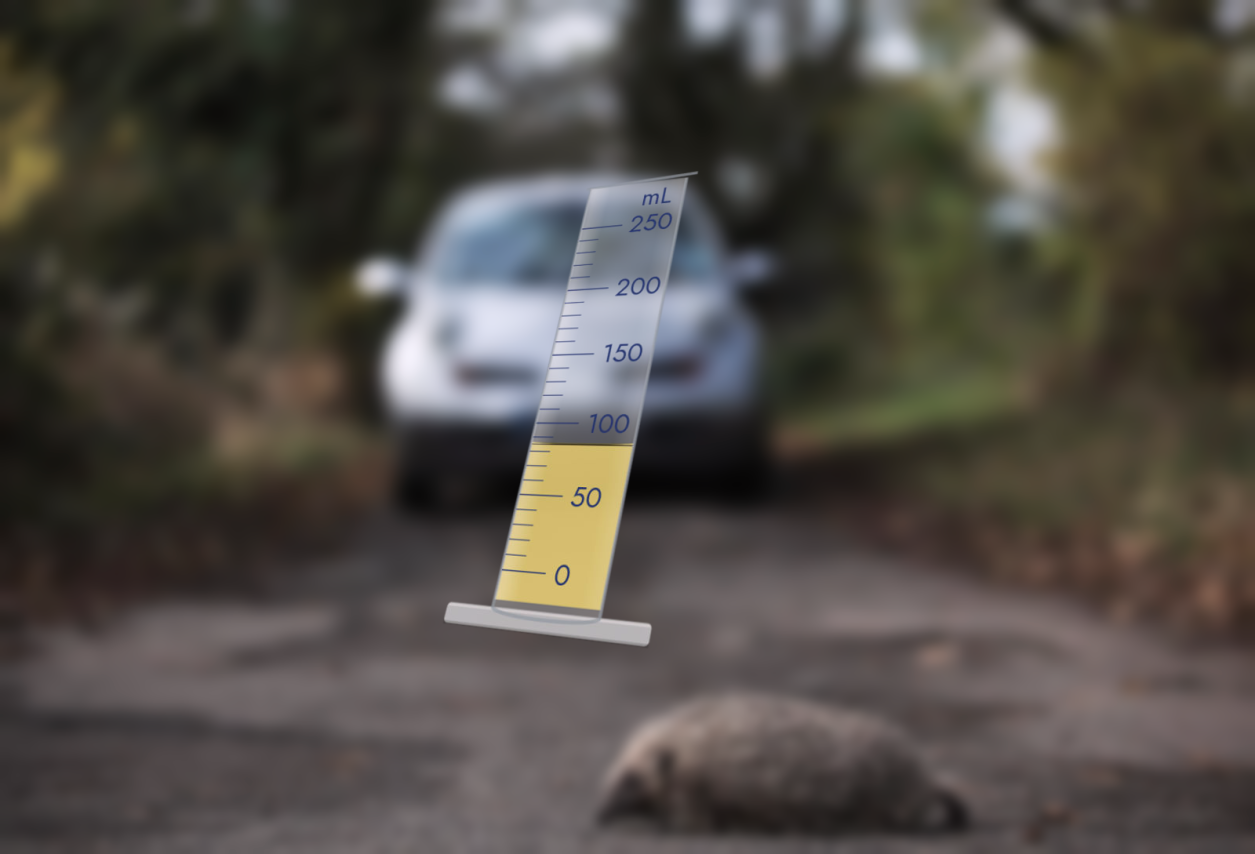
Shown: 85 mL
